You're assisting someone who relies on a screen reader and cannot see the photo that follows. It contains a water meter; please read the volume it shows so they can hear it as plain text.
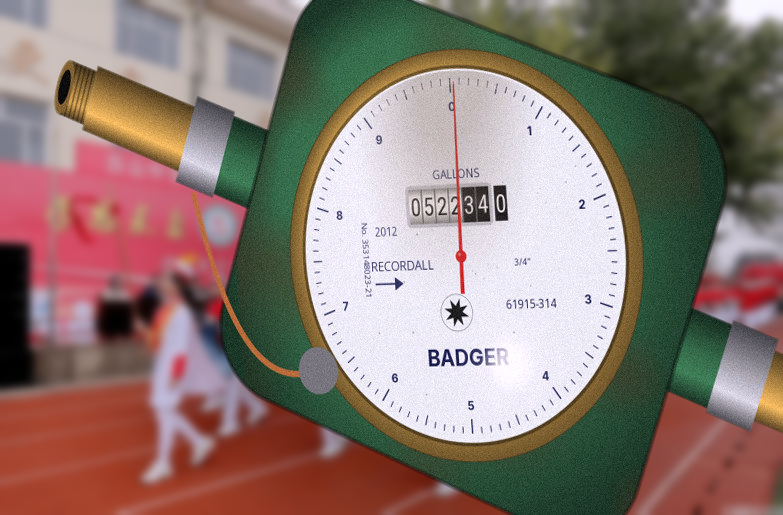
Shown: 522340.0 gal
